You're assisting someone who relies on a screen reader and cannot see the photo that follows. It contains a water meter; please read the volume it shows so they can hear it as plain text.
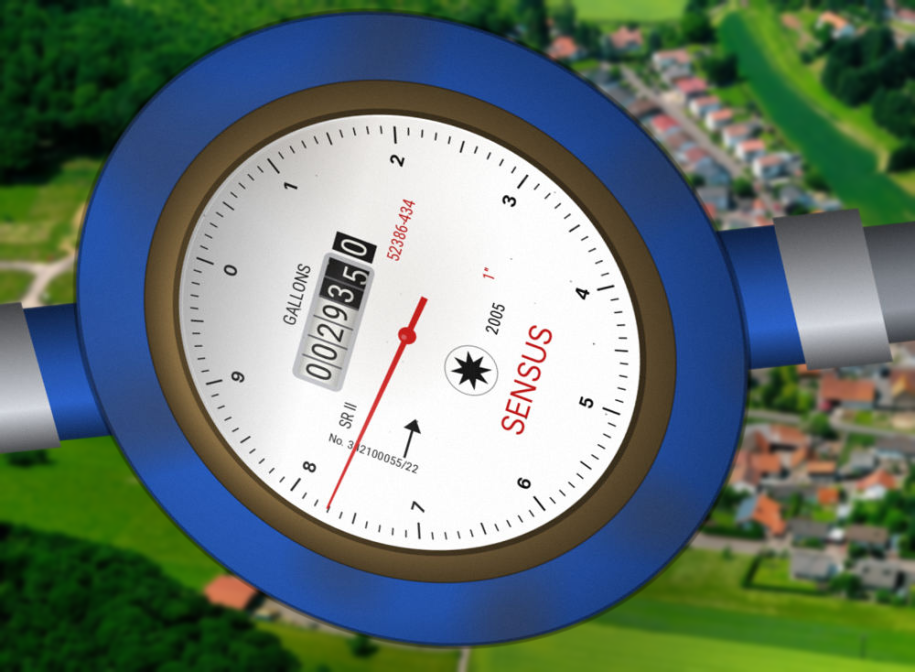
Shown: 29347.7 gal
